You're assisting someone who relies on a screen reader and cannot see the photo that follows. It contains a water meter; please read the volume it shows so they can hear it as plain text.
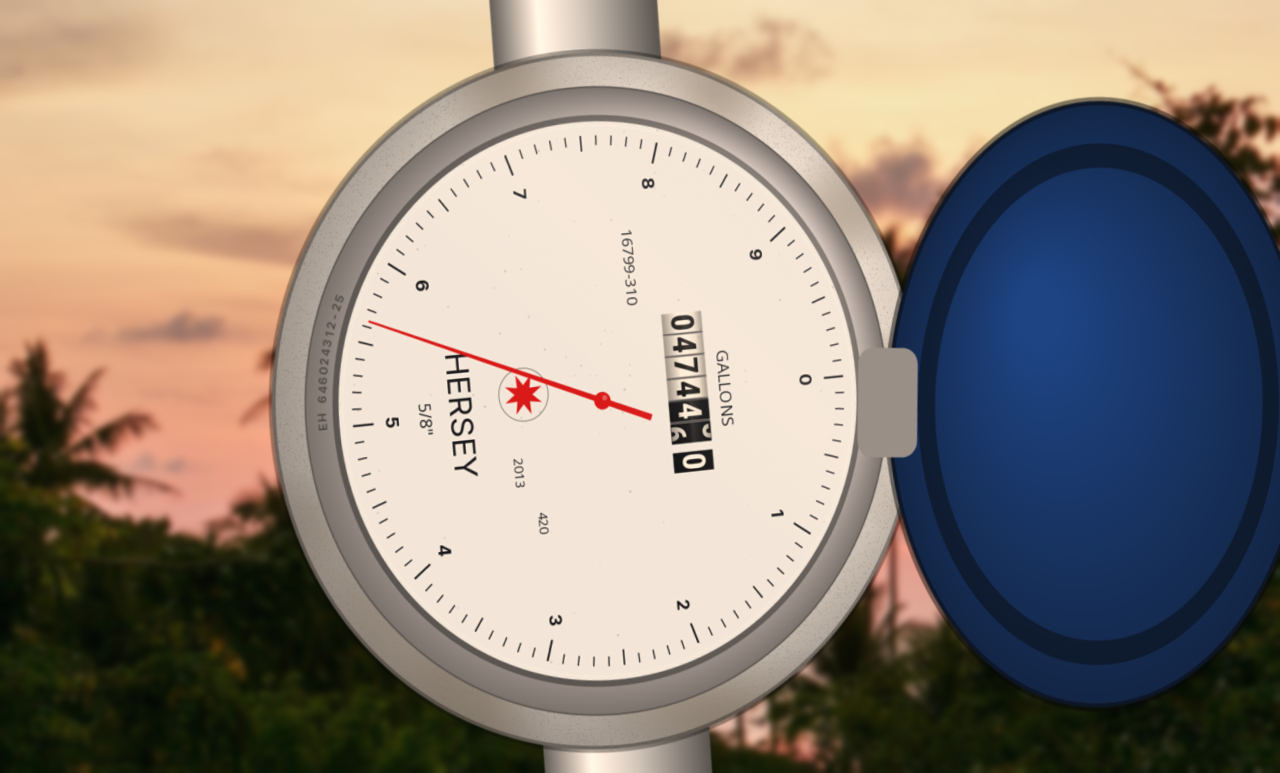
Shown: 474455.6 gal
